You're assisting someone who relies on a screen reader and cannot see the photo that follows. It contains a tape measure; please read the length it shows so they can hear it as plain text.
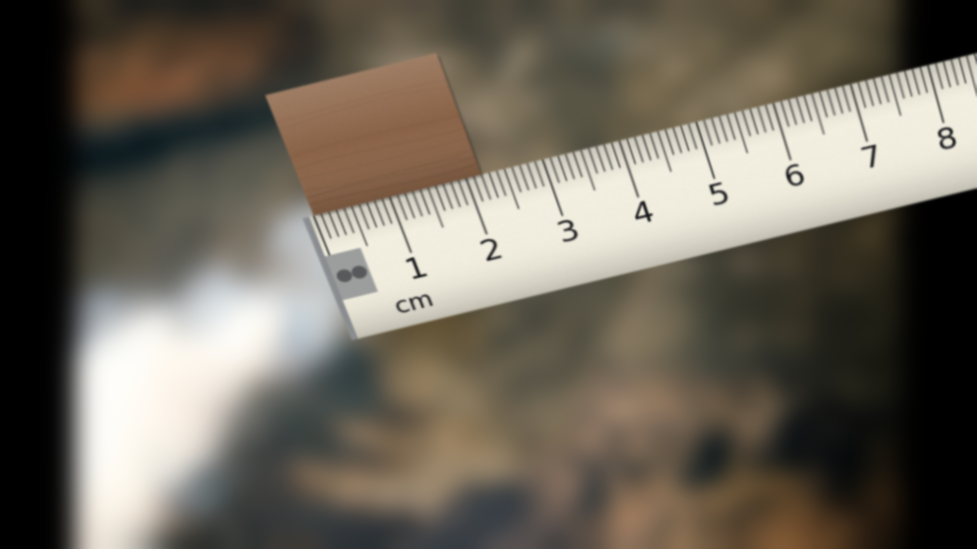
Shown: 2.2 cm
